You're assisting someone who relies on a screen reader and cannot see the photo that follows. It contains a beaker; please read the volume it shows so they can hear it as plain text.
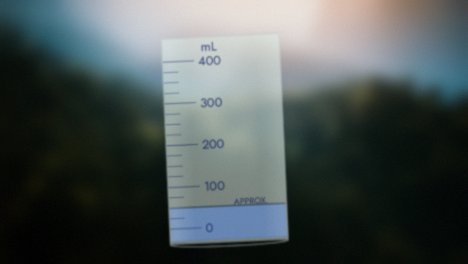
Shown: 50 mL
